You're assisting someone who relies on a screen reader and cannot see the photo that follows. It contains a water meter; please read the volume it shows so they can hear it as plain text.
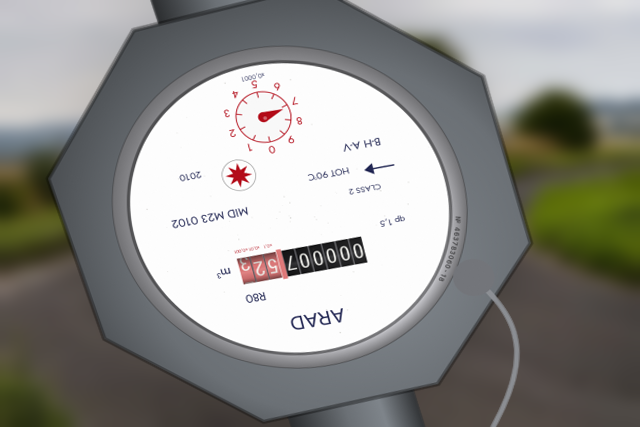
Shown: 7.5227 m³
